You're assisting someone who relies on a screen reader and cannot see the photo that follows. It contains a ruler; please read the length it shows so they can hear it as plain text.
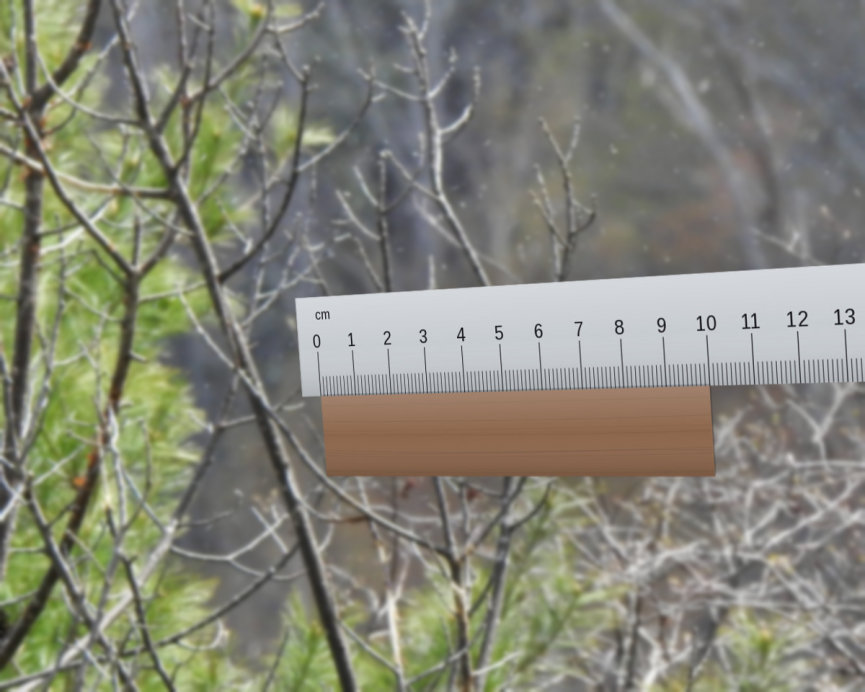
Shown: 10 cm
